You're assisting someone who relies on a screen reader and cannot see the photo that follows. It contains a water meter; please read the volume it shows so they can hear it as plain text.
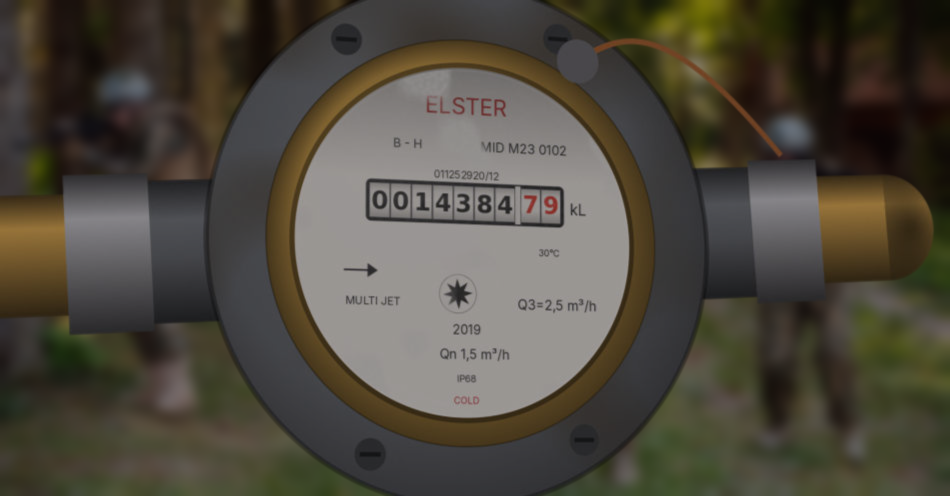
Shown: 14384.79 kL
